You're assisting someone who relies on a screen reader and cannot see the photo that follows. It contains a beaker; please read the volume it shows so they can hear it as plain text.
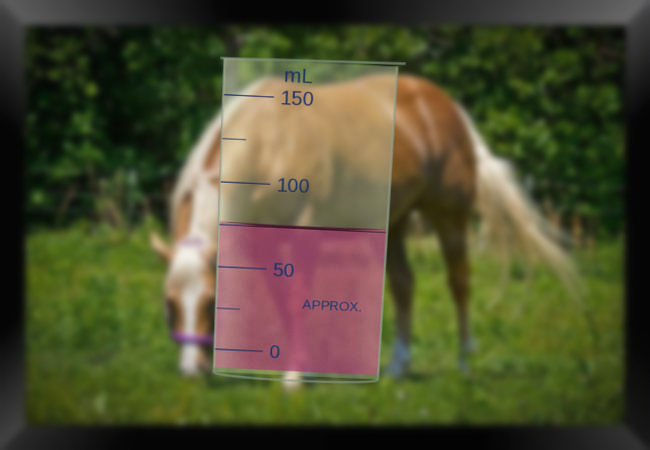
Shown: 75 mL
